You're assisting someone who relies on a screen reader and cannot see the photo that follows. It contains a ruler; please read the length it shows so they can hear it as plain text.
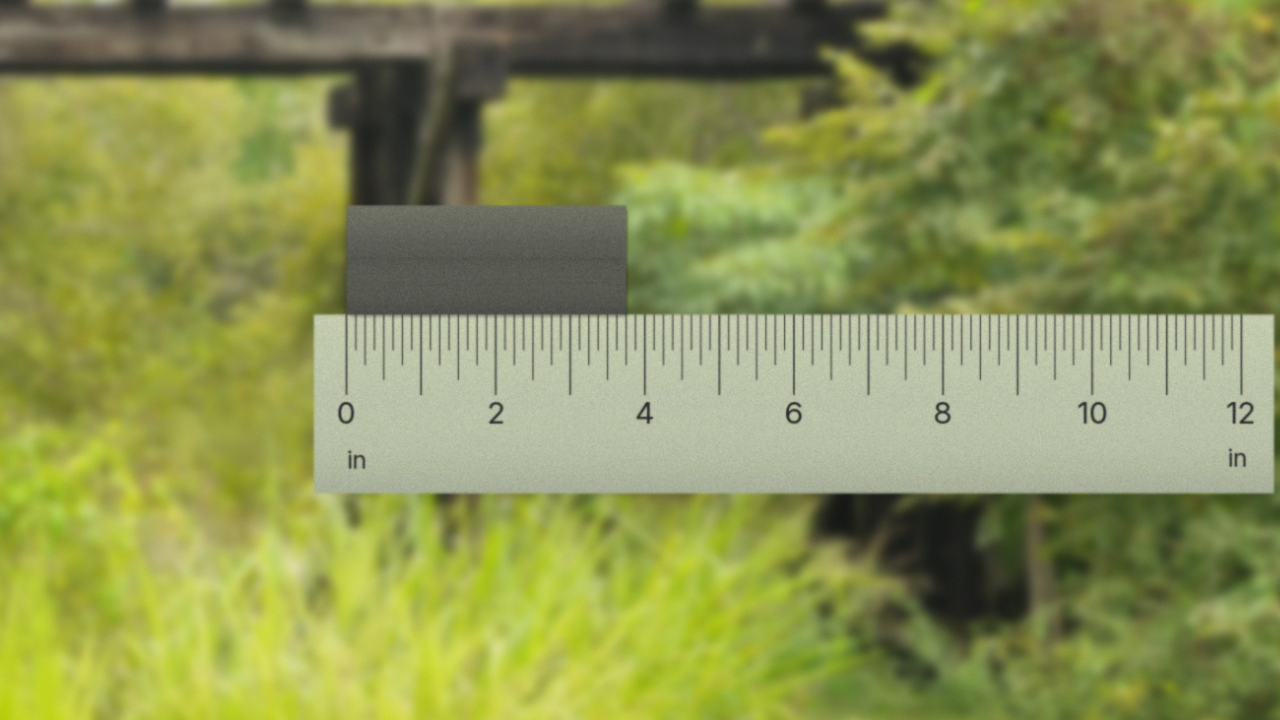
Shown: 3.75 in
